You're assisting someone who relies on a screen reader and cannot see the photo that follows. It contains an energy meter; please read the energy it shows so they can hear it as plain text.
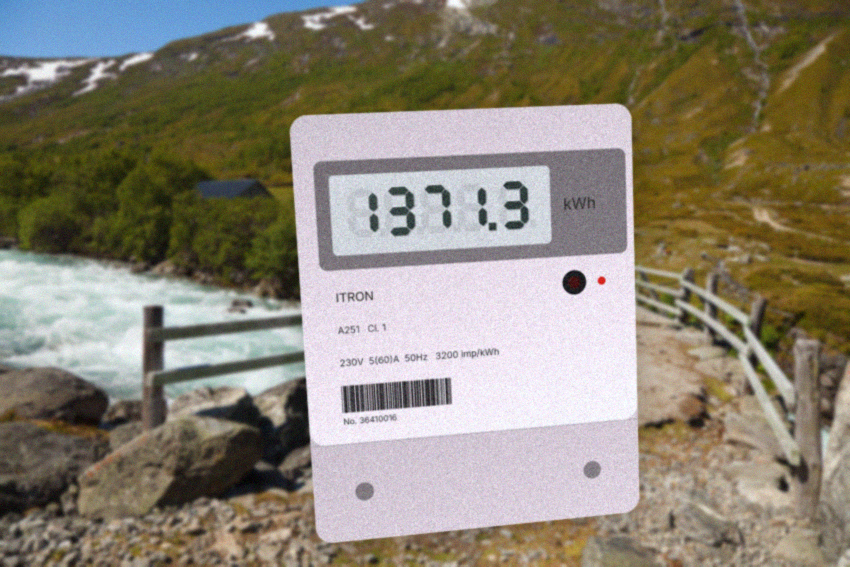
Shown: 1371.3 kWh
